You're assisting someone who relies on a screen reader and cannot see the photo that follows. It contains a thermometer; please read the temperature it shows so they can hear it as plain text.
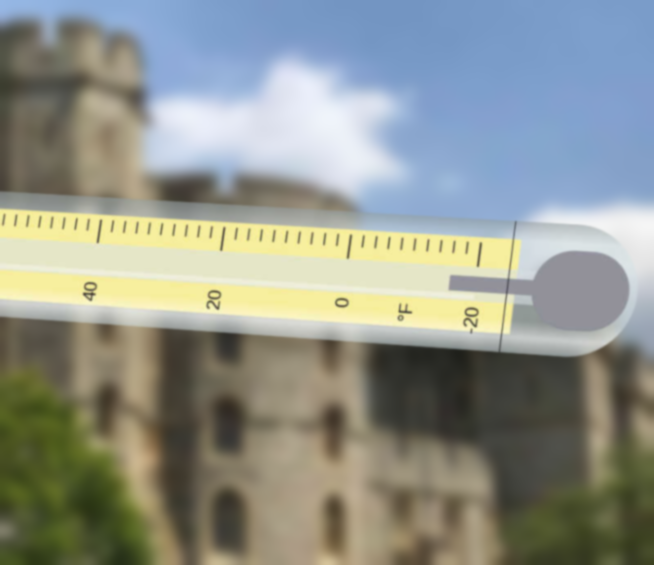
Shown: -16 °F
